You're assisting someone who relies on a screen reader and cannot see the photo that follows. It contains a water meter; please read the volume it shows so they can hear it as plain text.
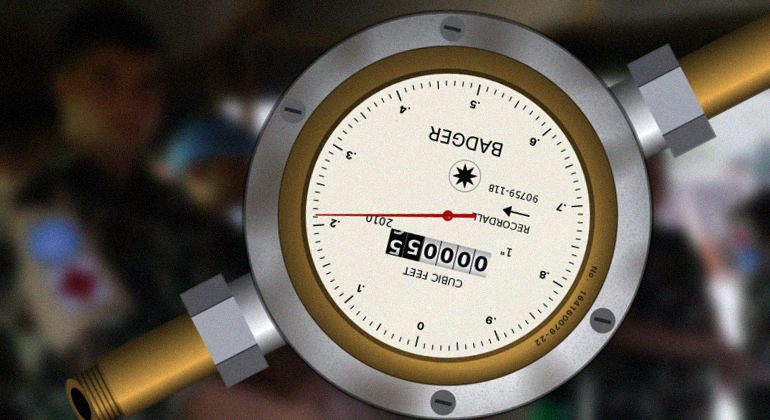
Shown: 55.21 ft³
